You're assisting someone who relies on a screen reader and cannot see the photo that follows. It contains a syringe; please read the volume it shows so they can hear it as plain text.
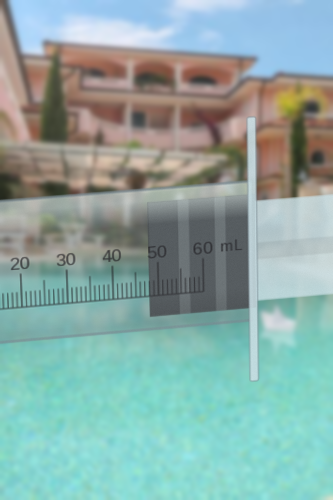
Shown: 48 mL
